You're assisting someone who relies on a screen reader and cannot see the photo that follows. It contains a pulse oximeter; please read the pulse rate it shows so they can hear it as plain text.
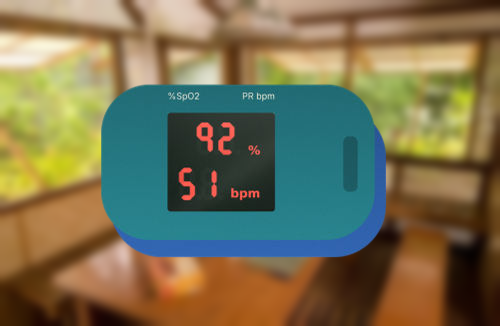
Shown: 51 bpm
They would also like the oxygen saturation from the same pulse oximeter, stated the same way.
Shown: 92 %
